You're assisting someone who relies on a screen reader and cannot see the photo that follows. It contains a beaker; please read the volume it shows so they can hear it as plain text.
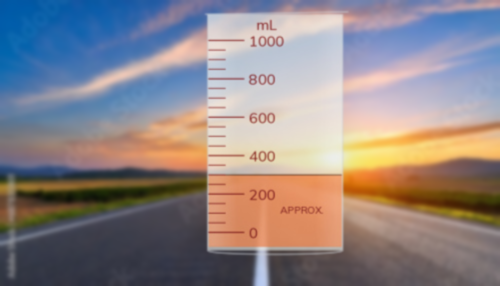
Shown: 300 mL
